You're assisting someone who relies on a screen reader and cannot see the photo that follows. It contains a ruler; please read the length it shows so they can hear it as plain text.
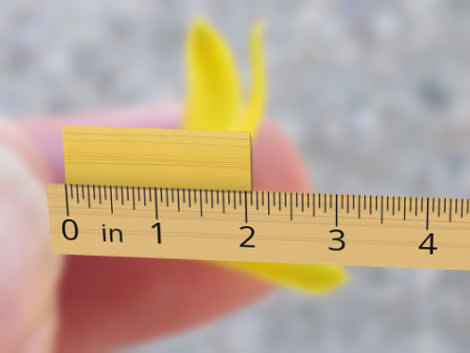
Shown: 2.0625 in
